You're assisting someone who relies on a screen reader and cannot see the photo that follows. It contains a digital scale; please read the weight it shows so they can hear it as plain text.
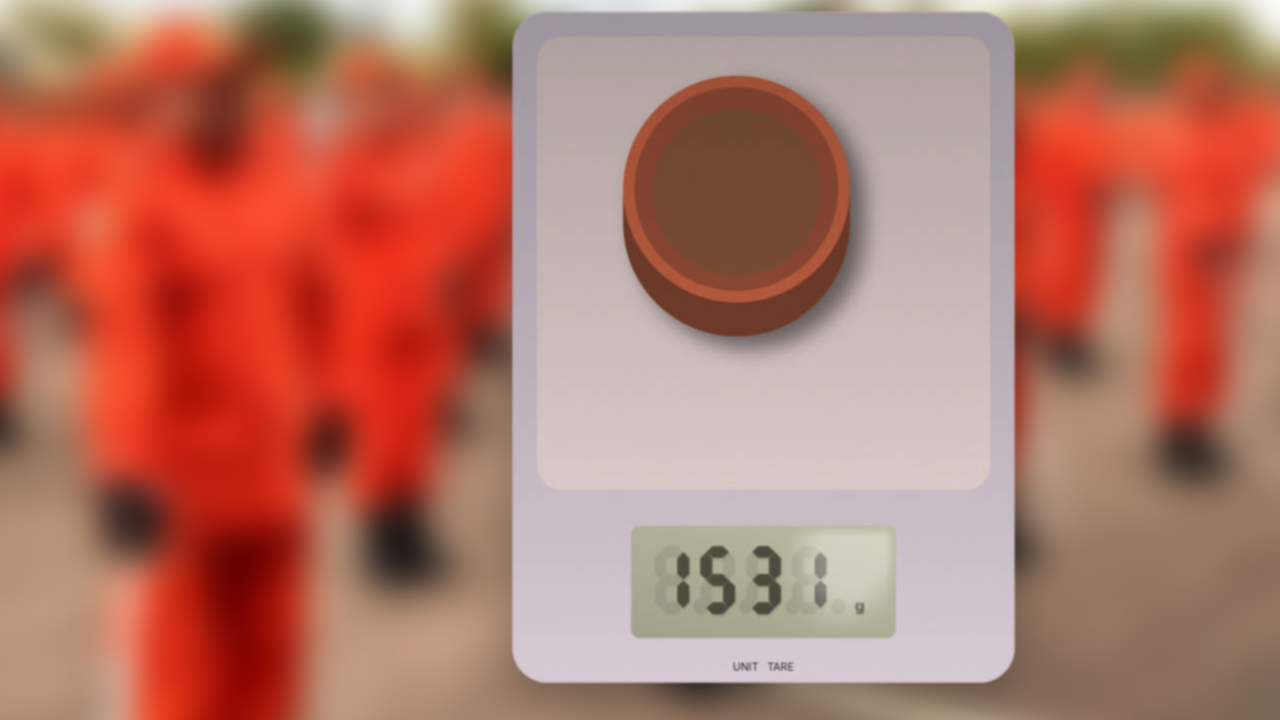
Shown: 1531 g
